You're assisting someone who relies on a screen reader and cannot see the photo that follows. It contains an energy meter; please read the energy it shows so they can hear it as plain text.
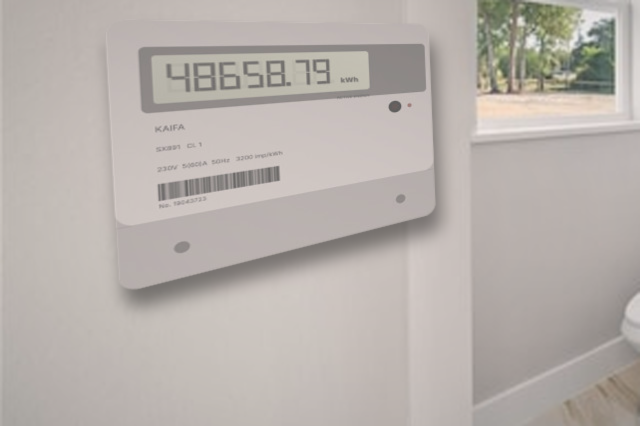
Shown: 48658.79 kWh
